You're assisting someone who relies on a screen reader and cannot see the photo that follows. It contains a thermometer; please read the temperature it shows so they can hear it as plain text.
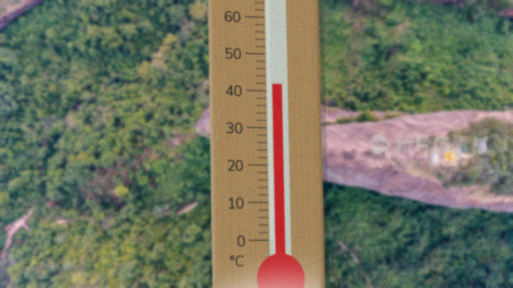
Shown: 42 °C
